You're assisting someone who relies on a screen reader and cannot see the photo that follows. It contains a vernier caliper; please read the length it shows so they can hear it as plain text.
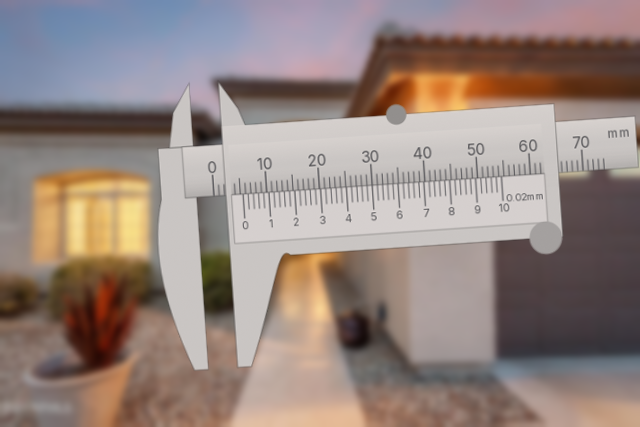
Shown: 5.5 mm
